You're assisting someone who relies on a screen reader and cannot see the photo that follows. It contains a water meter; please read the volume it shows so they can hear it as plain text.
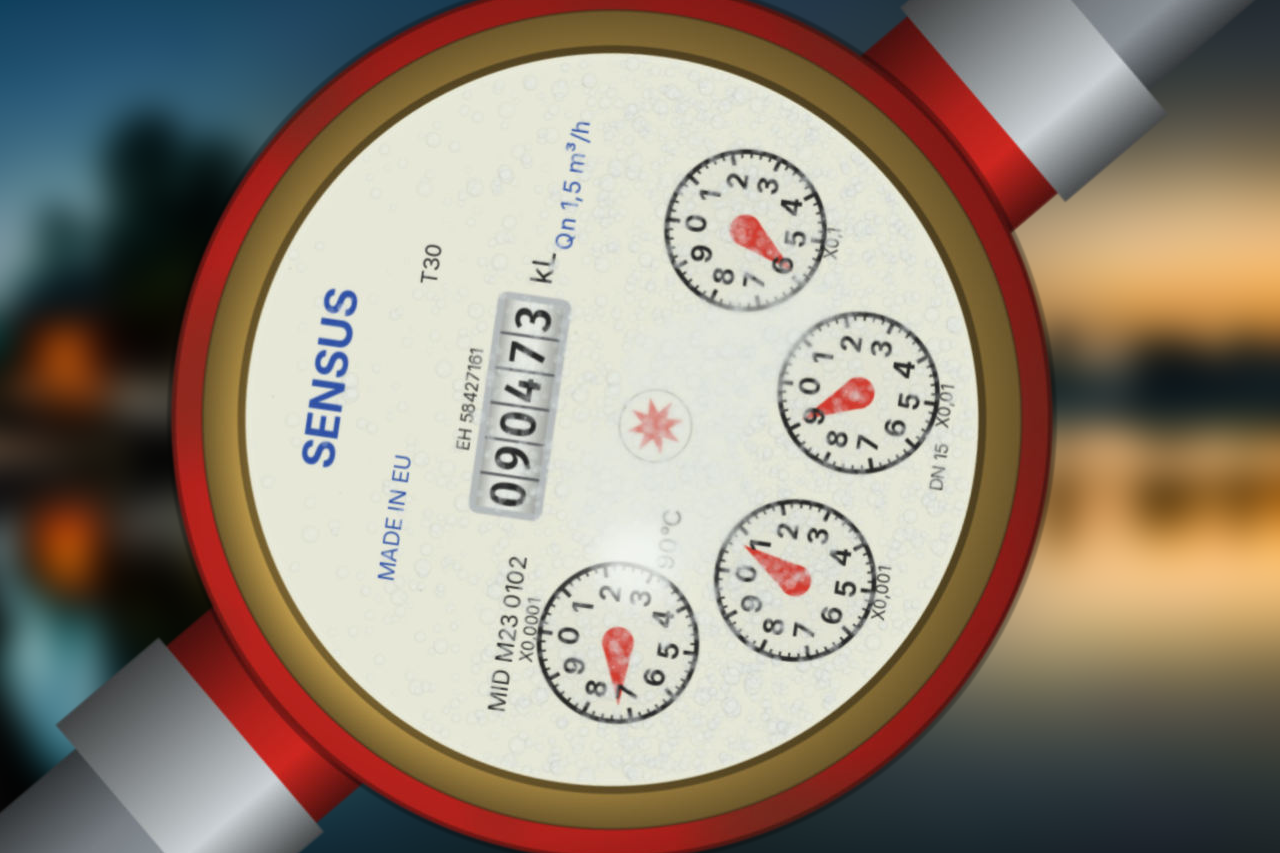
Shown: 90473.5907 kL
